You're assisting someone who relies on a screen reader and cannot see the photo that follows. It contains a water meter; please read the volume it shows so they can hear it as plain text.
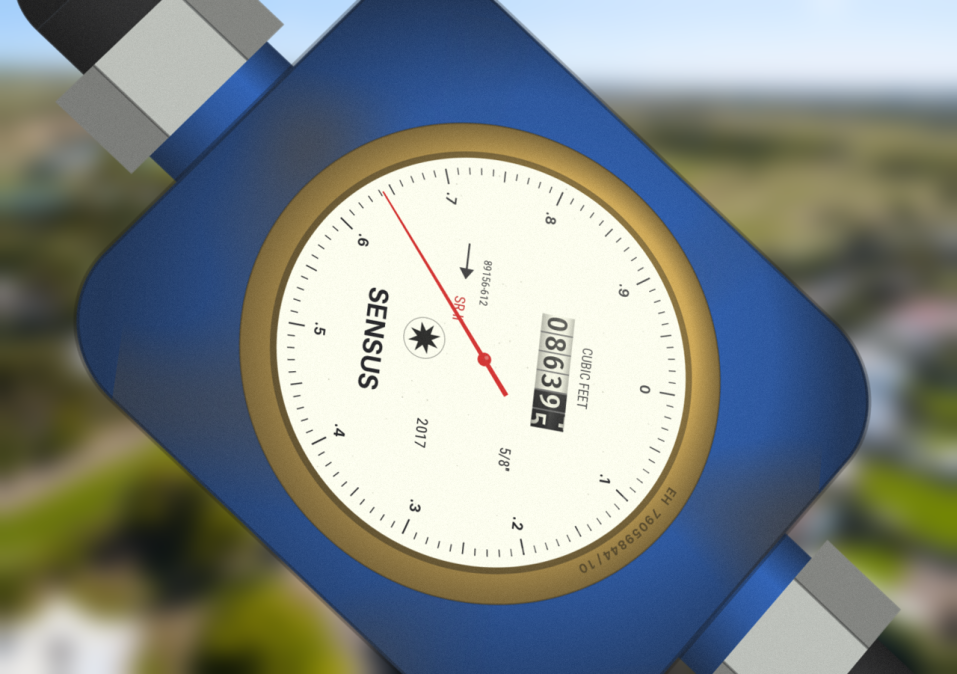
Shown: 86394.64 ft³
